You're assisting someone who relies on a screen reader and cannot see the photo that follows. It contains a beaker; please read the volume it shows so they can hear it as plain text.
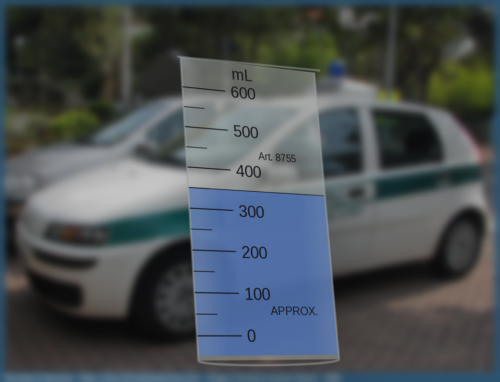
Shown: 350 mL
